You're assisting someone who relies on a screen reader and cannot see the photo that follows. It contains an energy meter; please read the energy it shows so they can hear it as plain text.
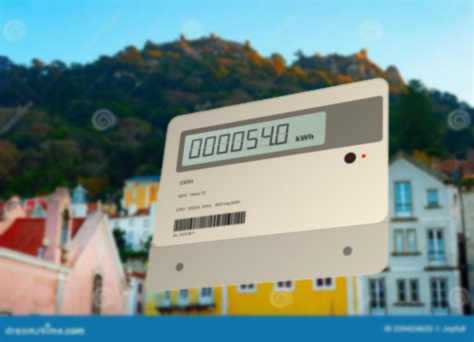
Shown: 54.0 kWh
